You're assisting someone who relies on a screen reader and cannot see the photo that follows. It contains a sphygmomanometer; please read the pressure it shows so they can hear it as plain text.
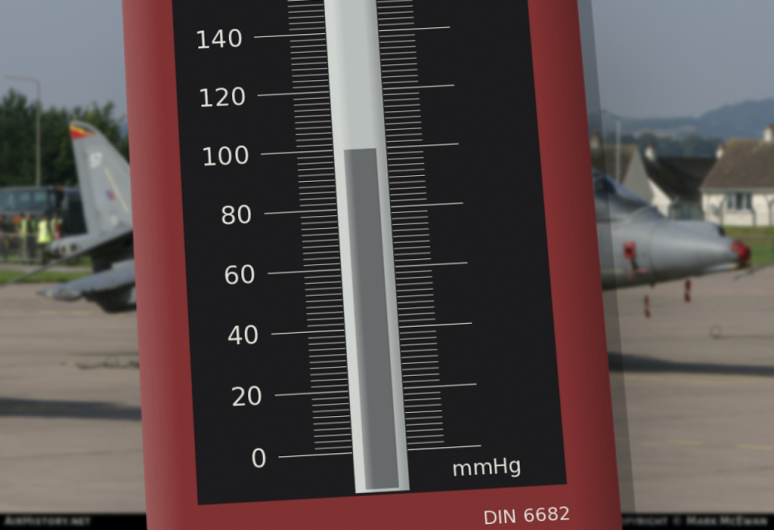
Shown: 100 mmHg
